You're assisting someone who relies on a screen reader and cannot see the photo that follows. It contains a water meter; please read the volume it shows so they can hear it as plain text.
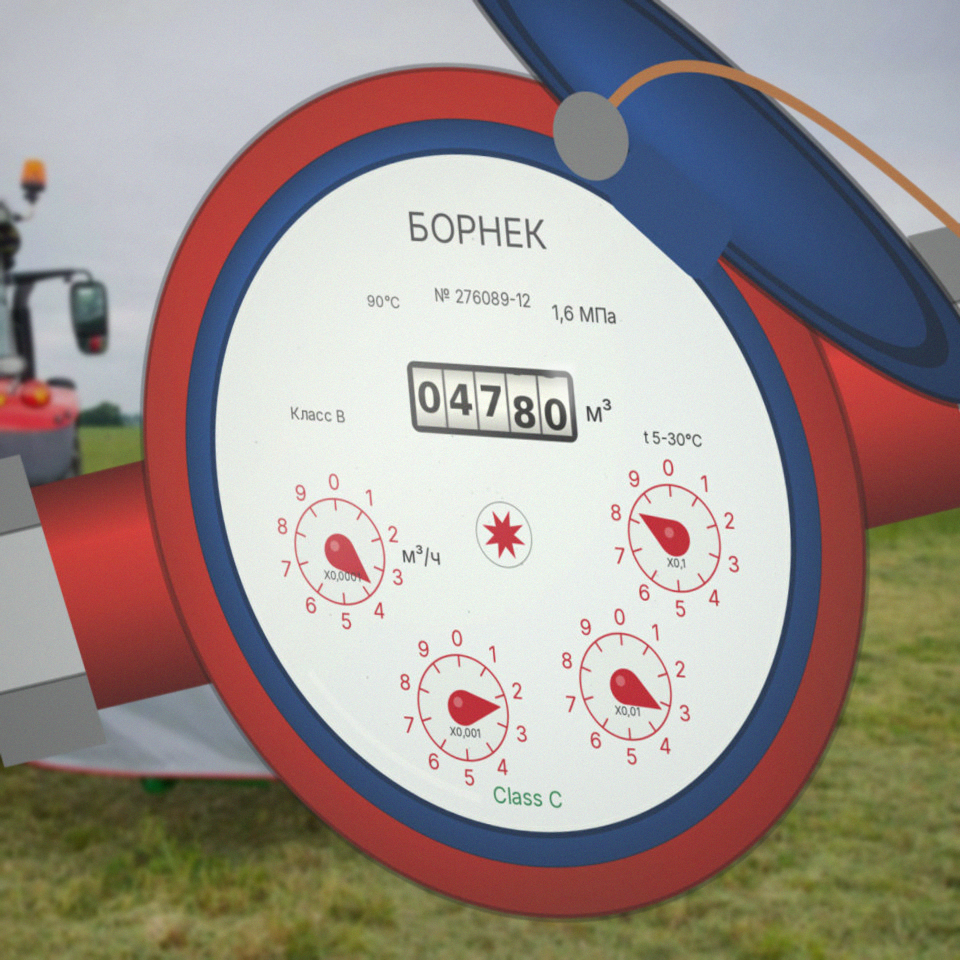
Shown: 4779.8323 m³
